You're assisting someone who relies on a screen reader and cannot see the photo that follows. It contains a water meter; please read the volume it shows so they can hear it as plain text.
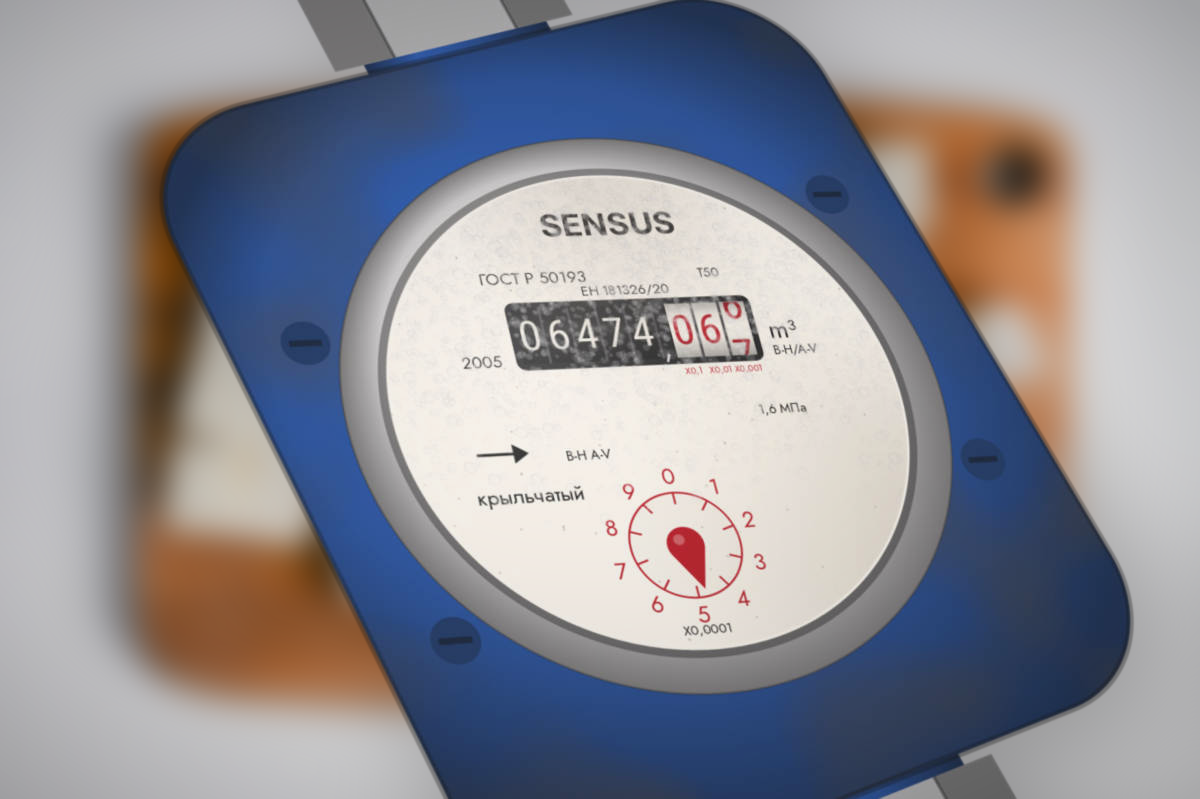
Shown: 6474.0664 m³
